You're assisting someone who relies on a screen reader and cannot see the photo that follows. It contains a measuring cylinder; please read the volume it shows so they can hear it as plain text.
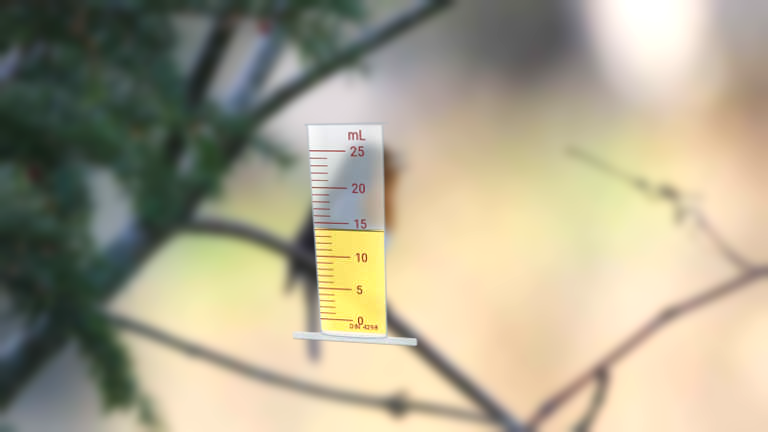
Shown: 14 mL
